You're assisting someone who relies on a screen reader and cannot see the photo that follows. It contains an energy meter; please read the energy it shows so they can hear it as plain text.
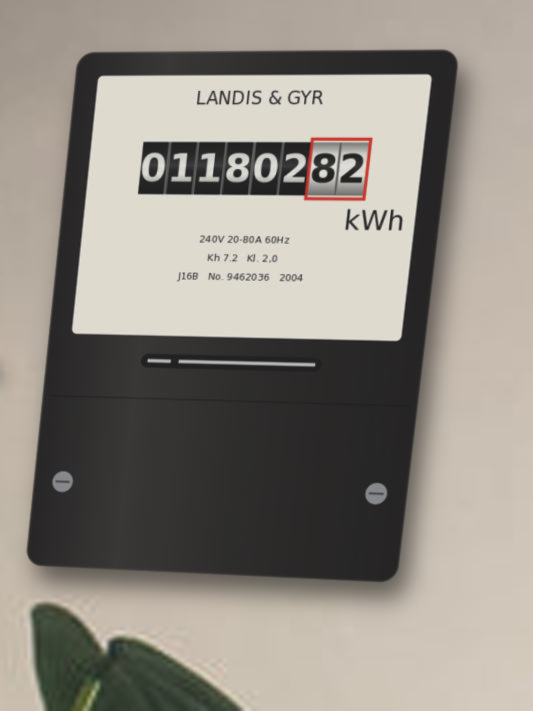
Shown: 11802.82 kWh
